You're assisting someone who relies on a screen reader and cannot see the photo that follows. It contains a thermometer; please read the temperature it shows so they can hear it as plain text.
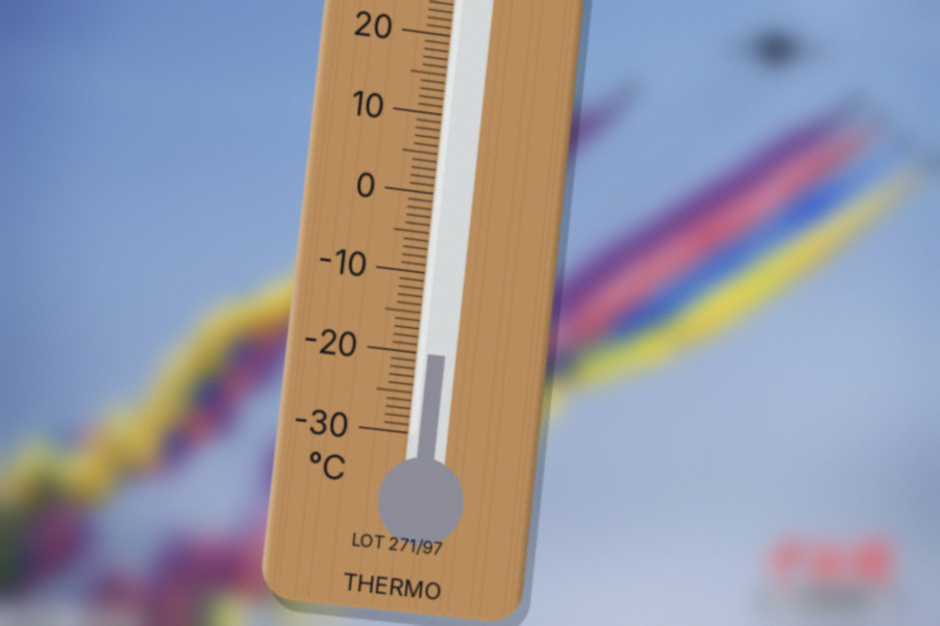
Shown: -20 °C
